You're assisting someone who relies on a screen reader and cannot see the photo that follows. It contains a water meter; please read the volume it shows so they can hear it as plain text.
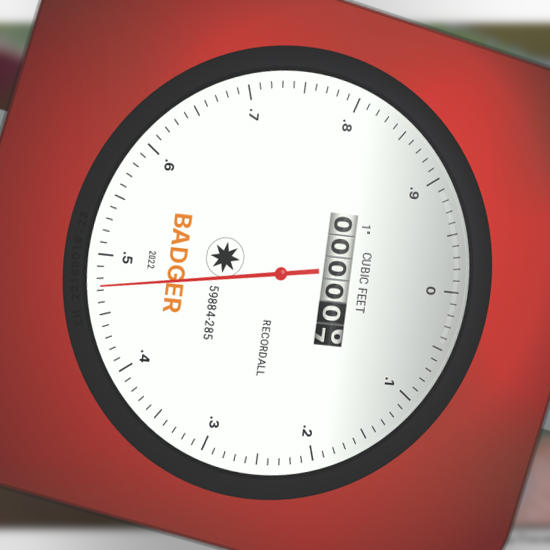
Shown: 6.47 ft³
